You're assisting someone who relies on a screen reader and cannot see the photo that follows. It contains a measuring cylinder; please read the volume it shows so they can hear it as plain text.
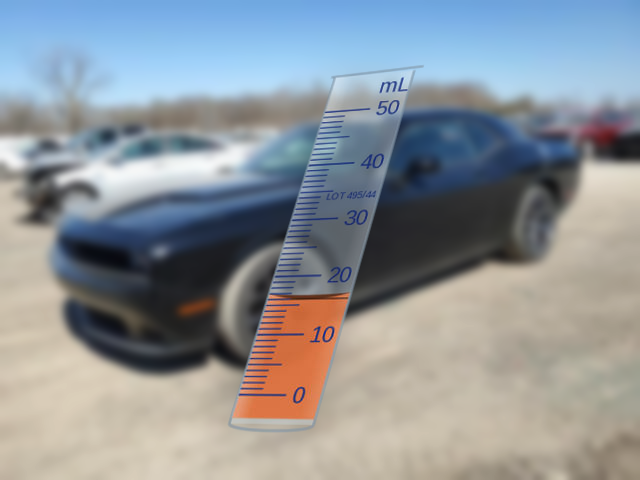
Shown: 16 mL
